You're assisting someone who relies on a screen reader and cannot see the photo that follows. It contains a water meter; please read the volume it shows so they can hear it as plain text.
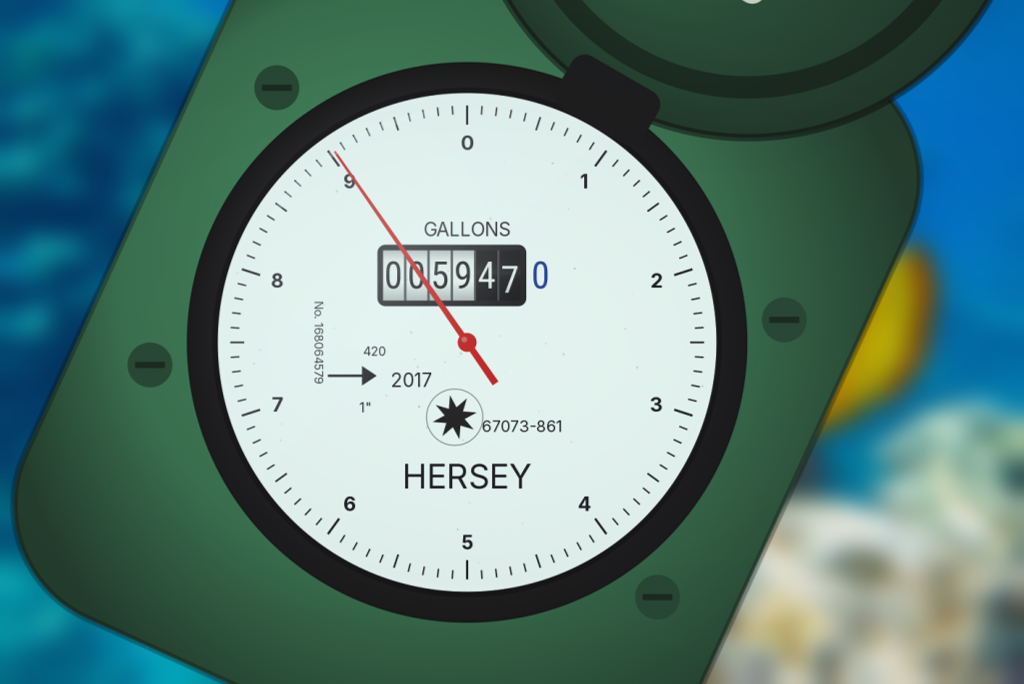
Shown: 59469.0 gal
